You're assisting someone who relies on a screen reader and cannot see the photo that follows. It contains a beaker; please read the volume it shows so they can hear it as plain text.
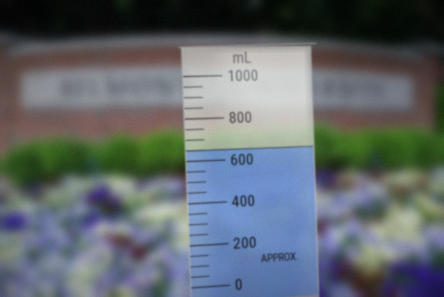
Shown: 650 mL
